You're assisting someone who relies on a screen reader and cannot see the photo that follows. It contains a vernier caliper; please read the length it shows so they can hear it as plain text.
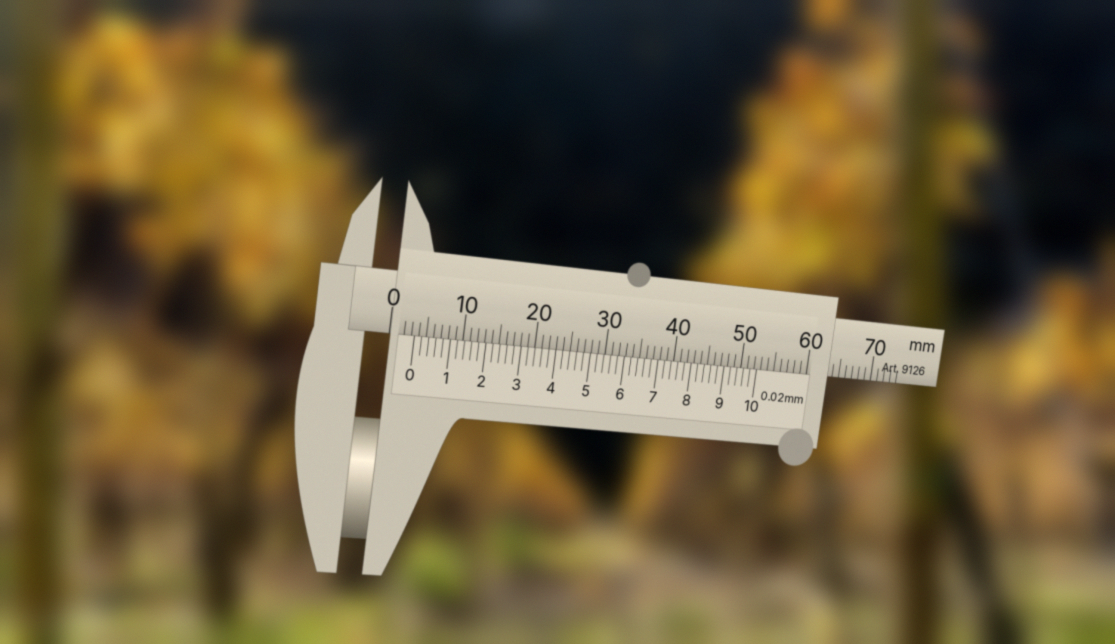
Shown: 3.4 mm
